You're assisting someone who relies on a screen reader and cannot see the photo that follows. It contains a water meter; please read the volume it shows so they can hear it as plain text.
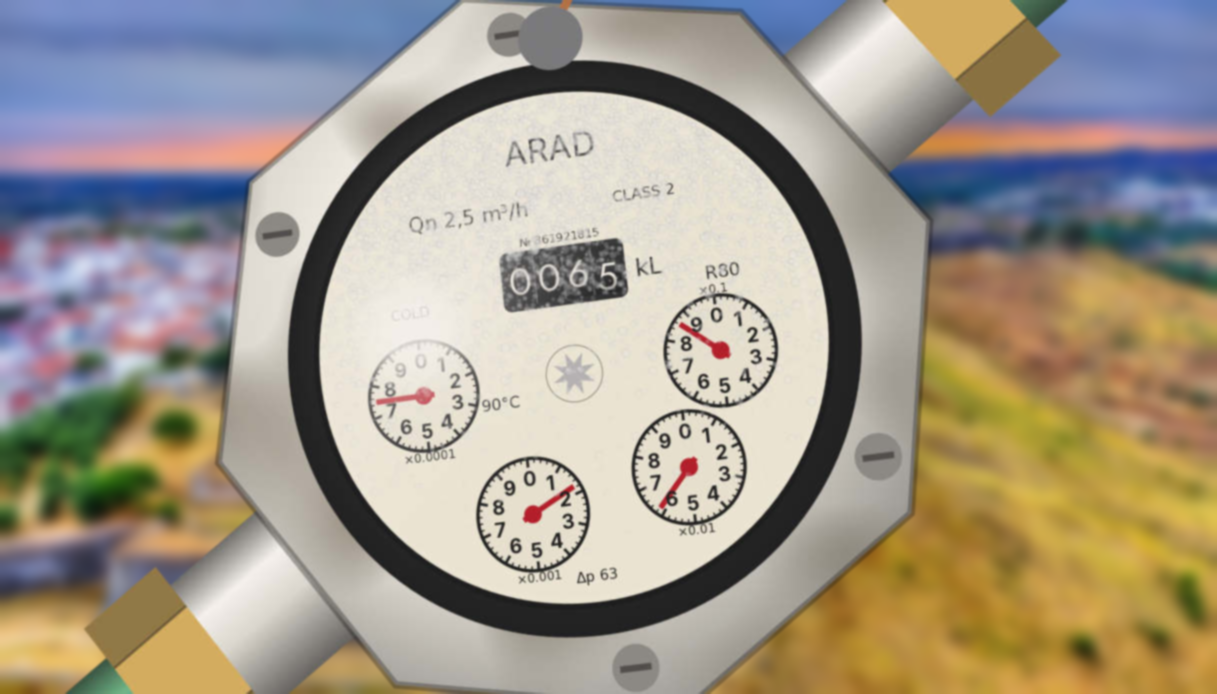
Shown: 64.8617 kL
